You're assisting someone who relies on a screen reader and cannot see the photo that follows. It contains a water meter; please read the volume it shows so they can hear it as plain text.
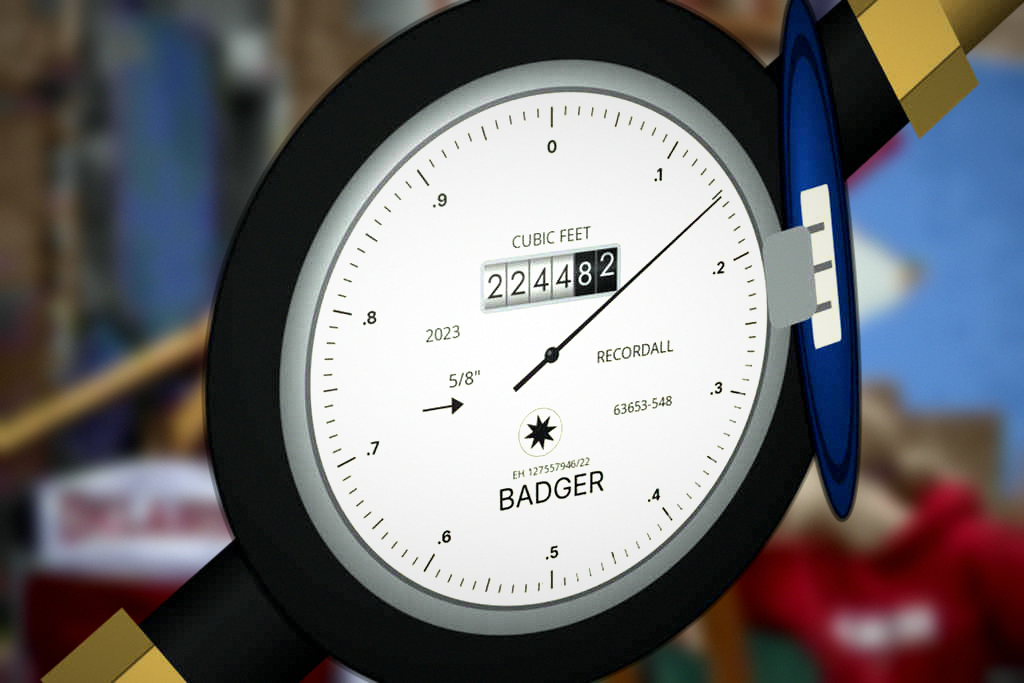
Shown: 224482.15 ft³
